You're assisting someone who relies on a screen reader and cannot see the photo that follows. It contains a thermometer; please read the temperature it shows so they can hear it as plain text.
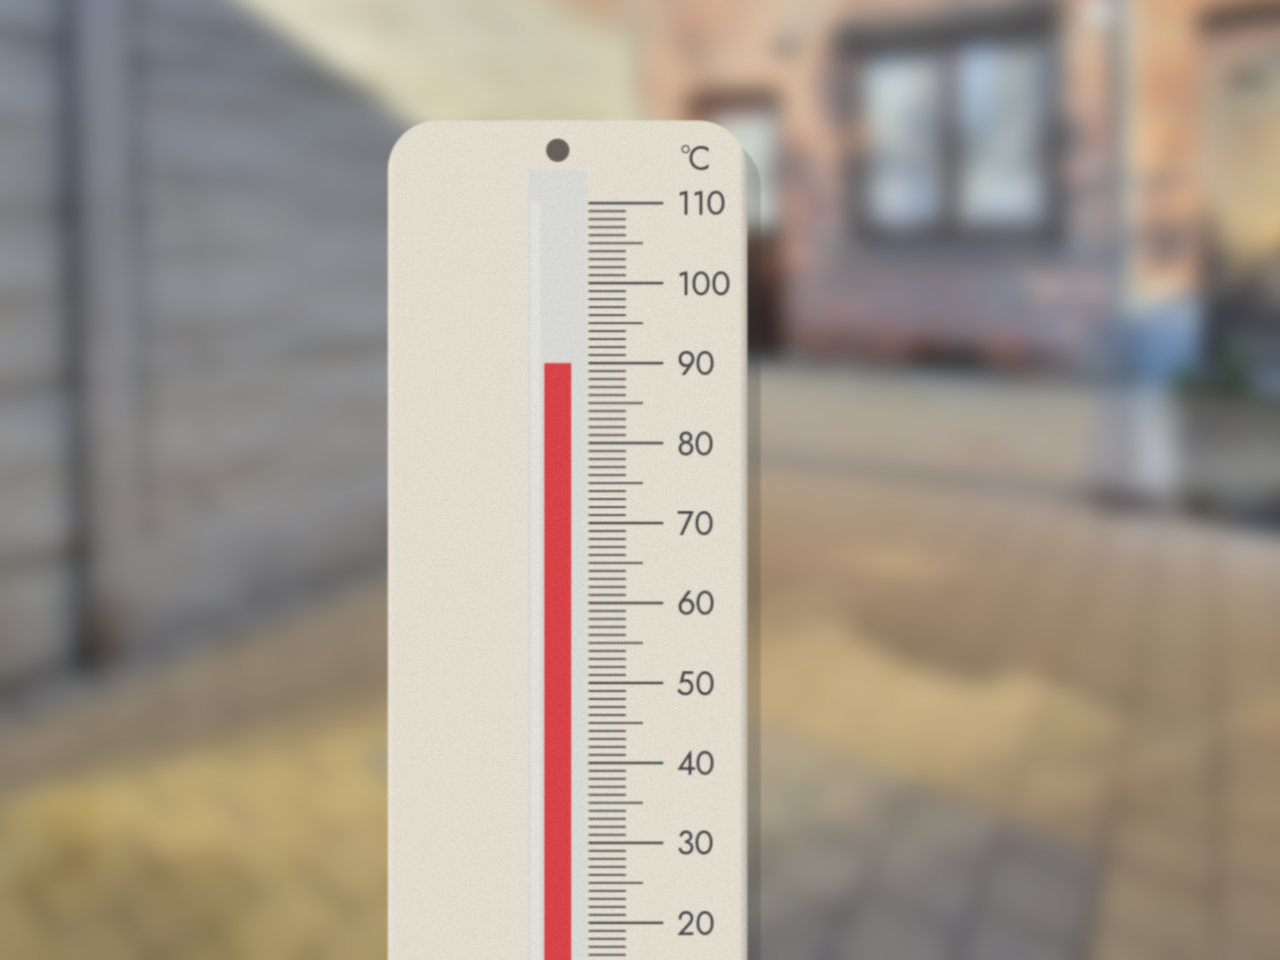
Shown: 90 °C
